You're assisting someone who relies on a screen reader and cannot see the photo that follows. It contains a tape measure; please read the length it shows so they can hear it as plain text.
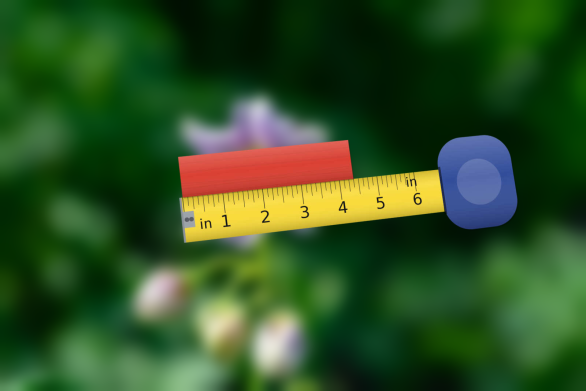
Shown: 4.375 in
